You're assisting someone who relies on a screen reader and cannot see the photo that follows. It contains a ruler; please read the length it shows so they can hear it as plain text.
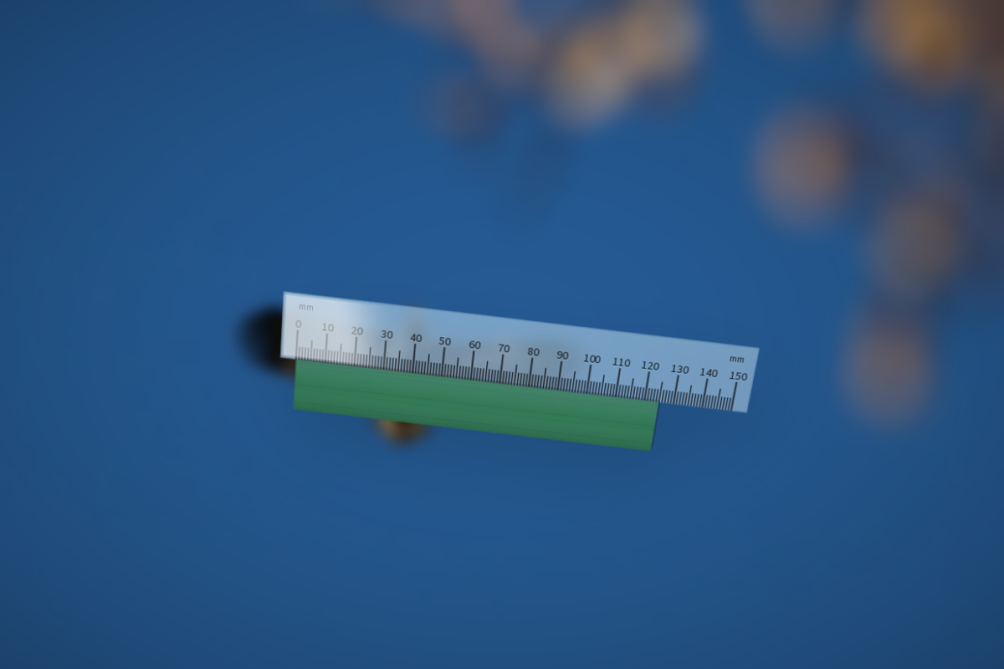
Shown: 125 mm
